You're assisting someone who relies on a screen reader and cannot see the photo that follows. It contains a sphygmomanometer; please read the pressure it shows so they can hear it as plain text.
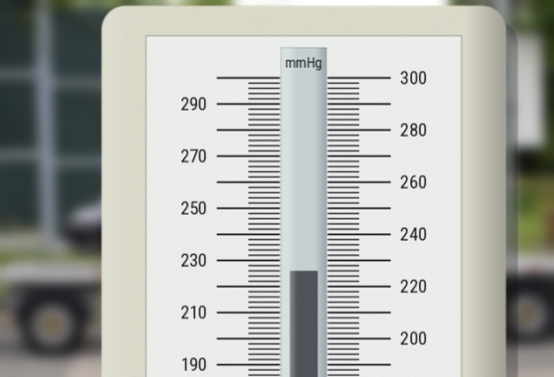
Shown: 226 mmHg
